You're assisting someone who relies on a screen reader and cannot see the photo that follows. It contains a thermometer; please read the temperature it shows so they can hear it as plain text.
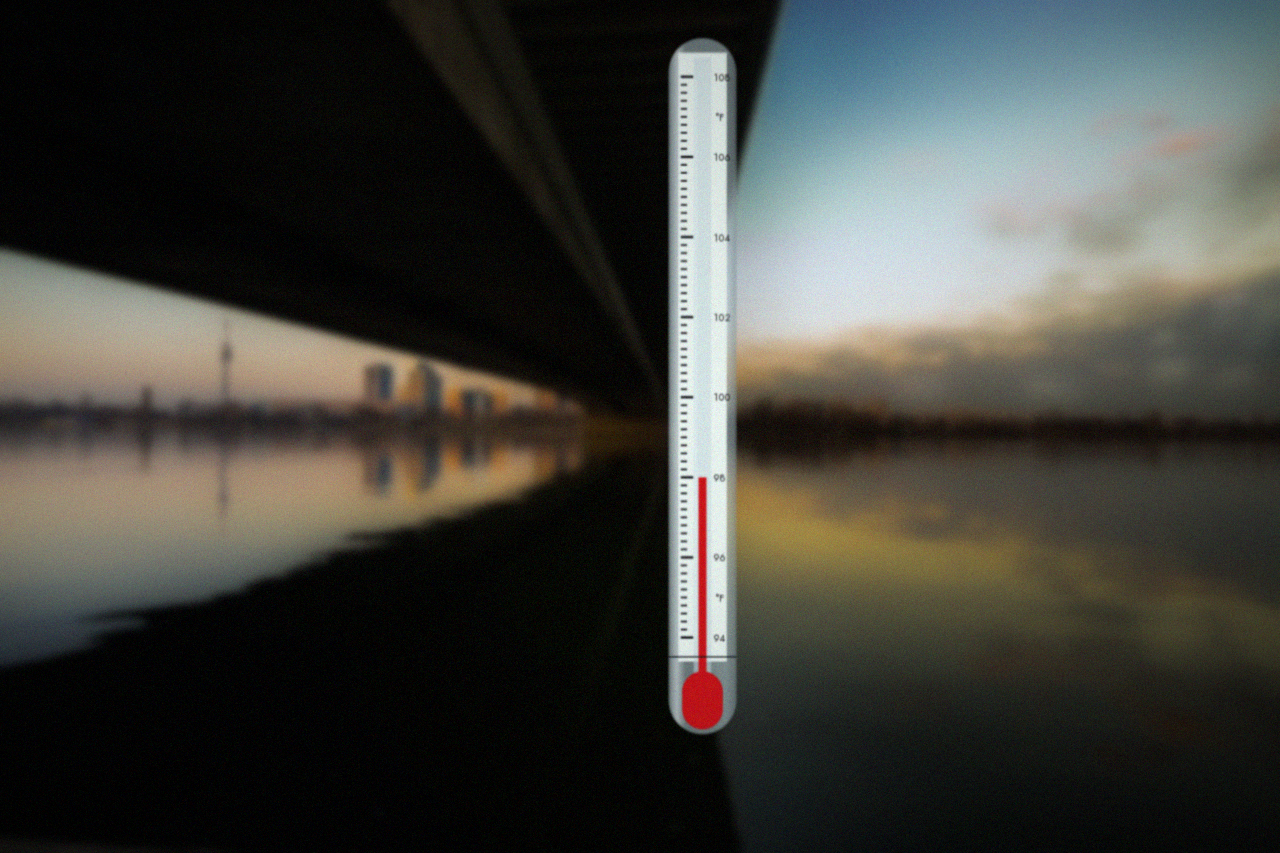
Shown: 98 °F
